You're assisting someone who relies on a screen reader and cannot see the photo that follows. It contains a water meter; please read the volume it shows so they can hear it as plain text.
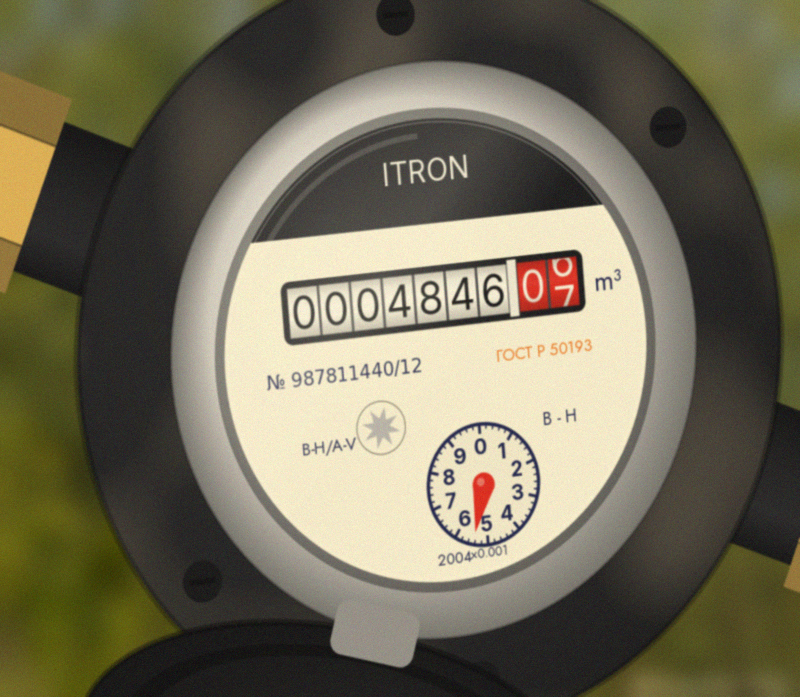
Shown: 4846.065 m³
